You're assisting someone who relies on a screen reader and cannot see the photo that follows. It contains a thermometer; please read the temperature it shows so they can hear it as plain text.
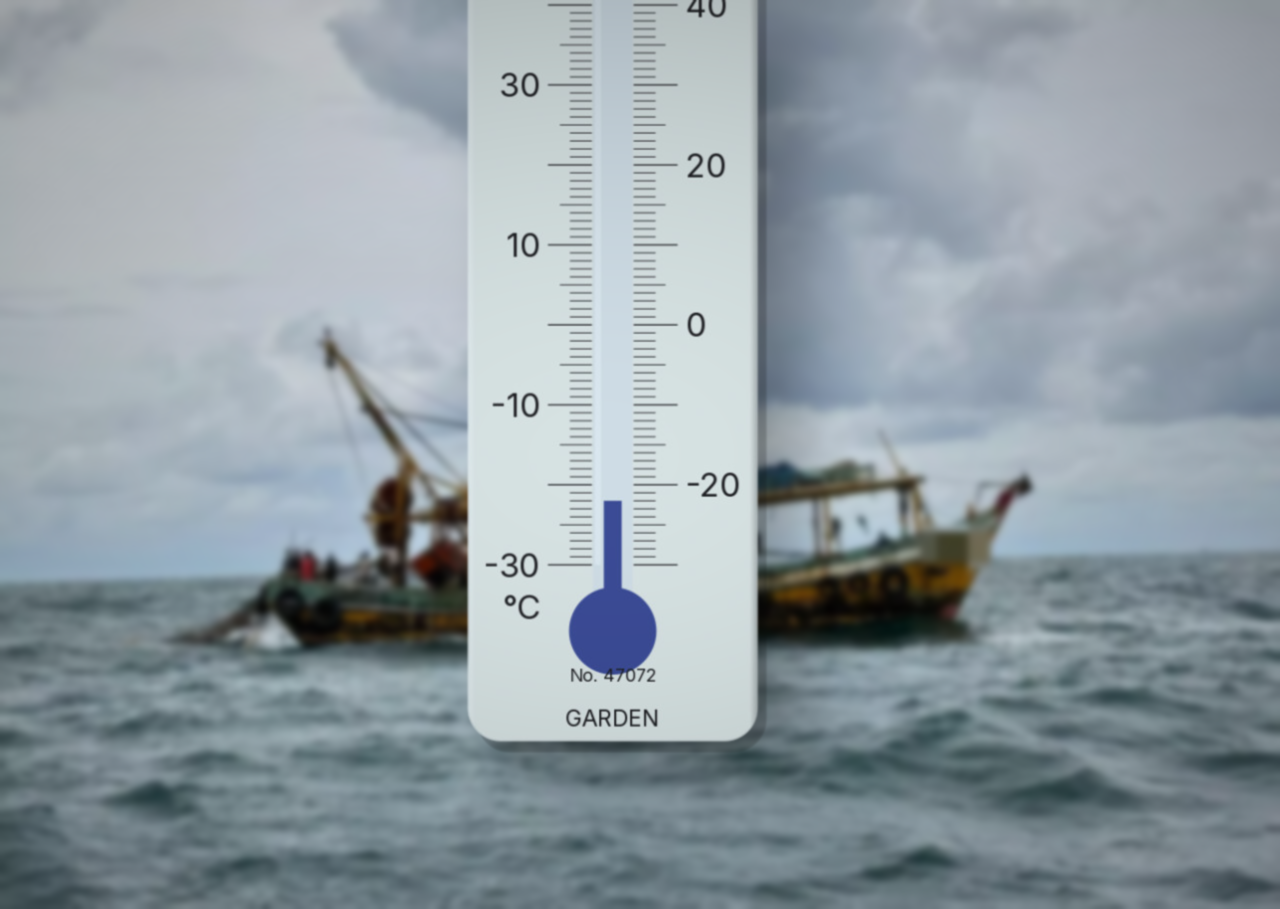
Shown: -22 °C
